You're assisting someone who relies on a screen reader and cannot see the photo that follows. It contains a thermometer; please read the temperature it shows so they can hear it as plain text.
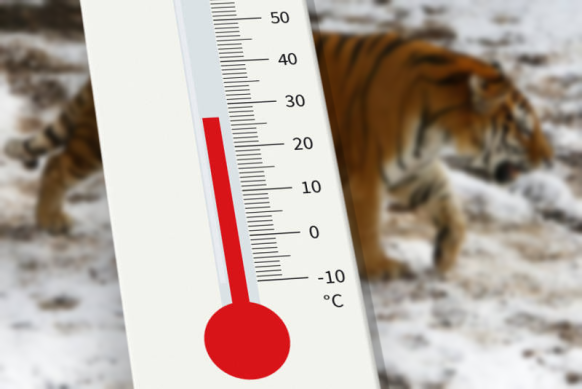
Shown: 27 °C
